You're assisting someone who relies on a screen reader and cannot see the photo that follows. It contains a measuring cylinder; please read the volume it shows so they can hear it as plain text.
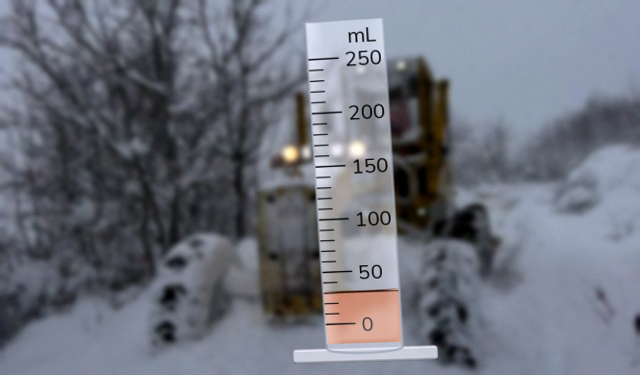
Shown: 30 mL
